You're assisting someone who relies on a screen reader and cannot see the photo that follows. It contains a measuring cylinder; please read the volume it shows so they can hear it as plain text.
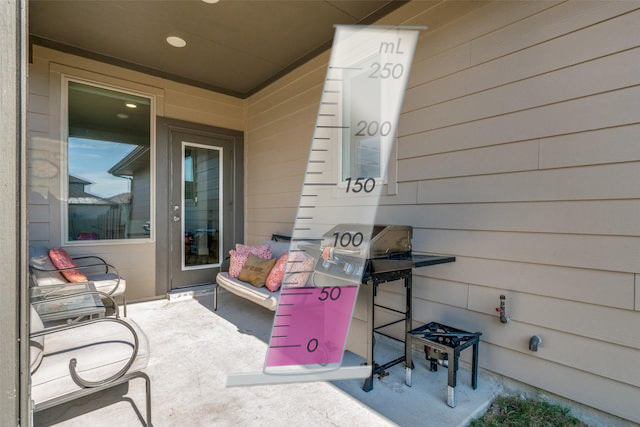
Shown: 55 mL
